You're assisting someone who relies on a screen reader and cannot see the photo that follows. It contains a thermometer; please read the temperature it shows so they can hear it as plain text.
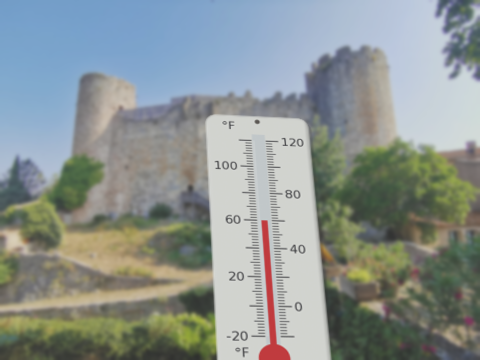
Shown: 60 °F
